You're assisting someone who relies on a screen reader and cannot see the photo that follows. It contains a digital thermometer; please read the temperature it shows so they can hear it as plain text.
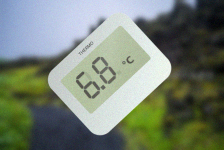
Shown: 6.8 °C
